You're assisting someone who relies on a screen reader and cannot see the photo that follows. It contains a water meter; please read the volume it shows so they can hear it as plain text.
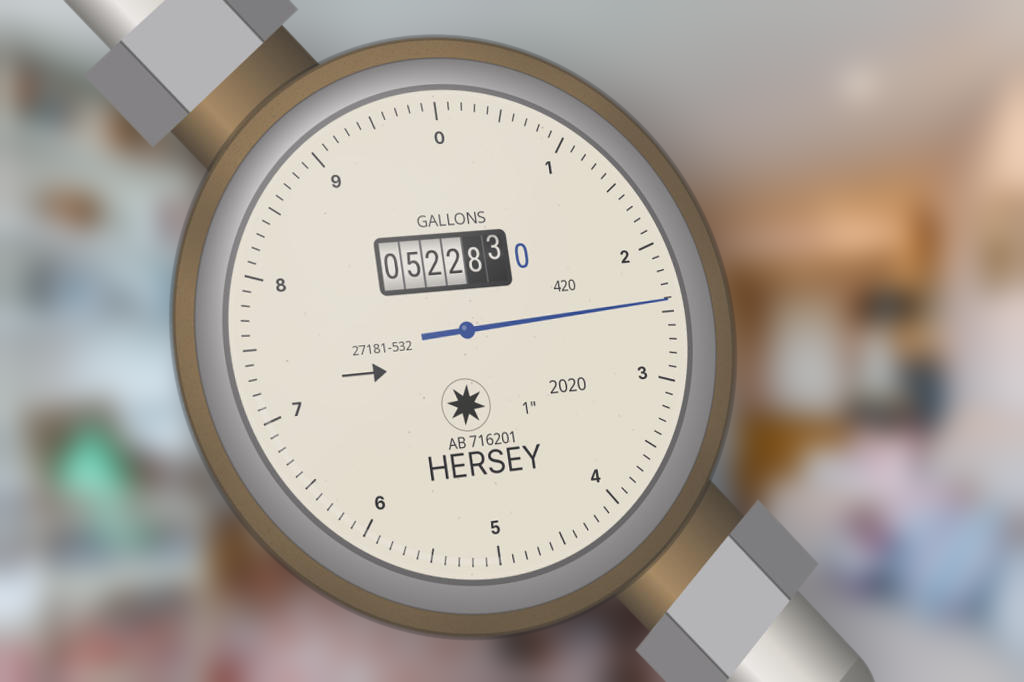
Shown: 522832.4 gal
